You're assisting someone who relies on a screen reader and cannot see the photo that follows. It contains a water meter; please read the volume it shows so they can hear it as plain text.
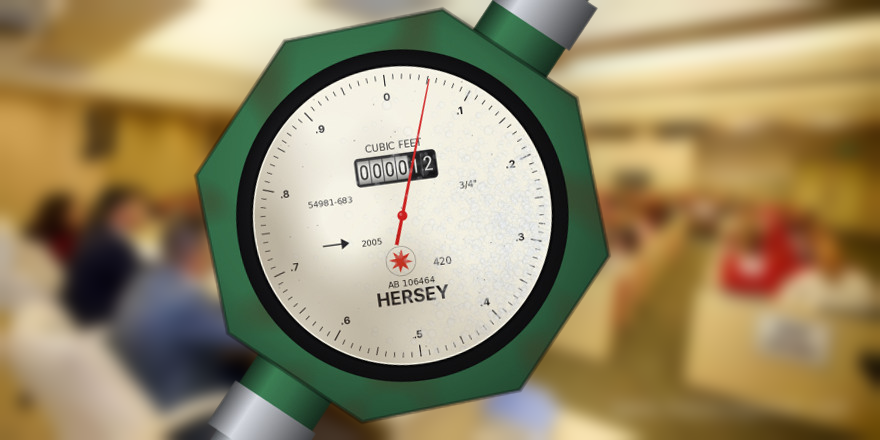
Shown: 12.05 ft³
